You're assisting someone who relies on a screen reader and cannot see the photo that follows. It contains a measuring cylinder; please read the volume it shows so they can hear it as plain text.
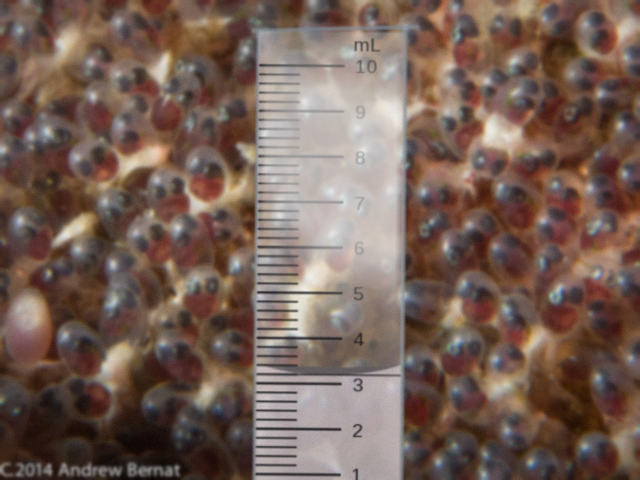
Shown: 3.2 mL
